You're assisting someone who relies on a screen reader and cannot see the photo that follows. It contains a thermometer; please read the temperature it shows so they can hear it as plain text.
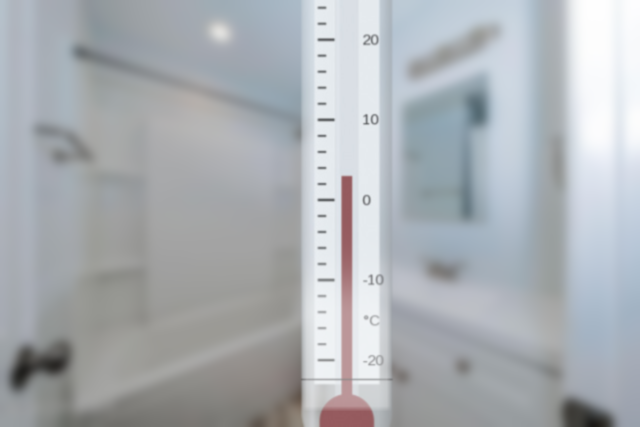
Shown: 3 °C
